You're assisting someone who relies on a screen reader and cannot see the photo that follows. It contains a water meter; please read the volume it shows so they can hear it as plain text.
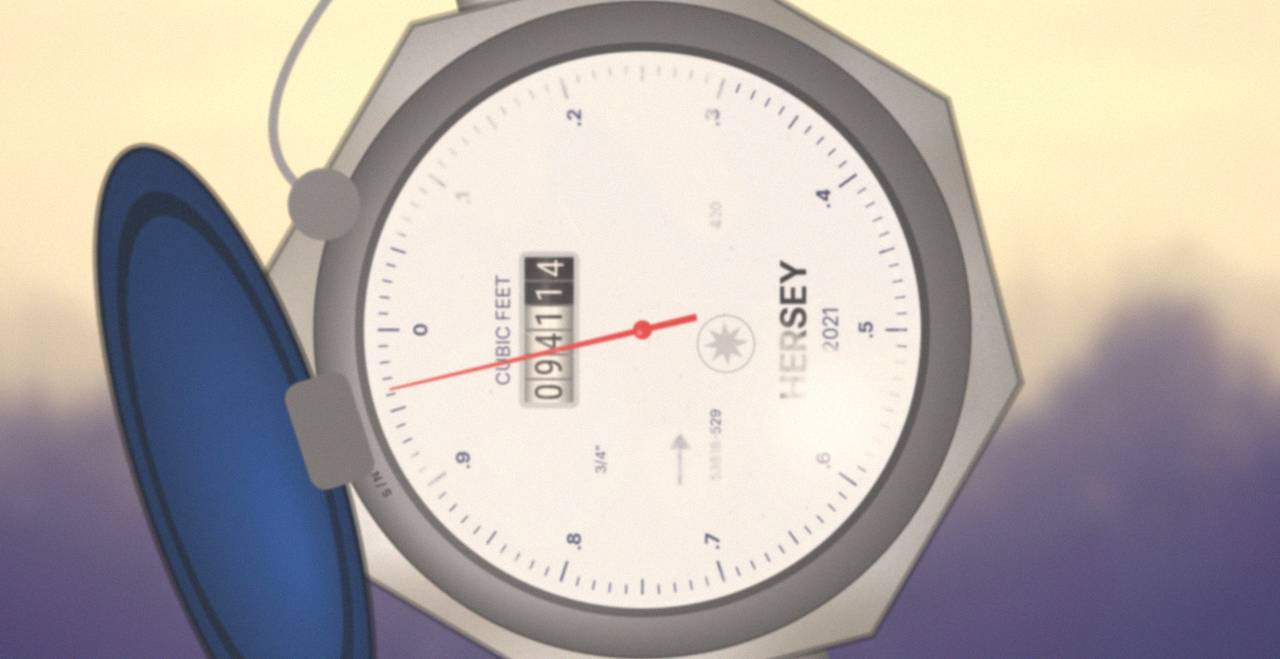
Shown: 94113.96 ft³
